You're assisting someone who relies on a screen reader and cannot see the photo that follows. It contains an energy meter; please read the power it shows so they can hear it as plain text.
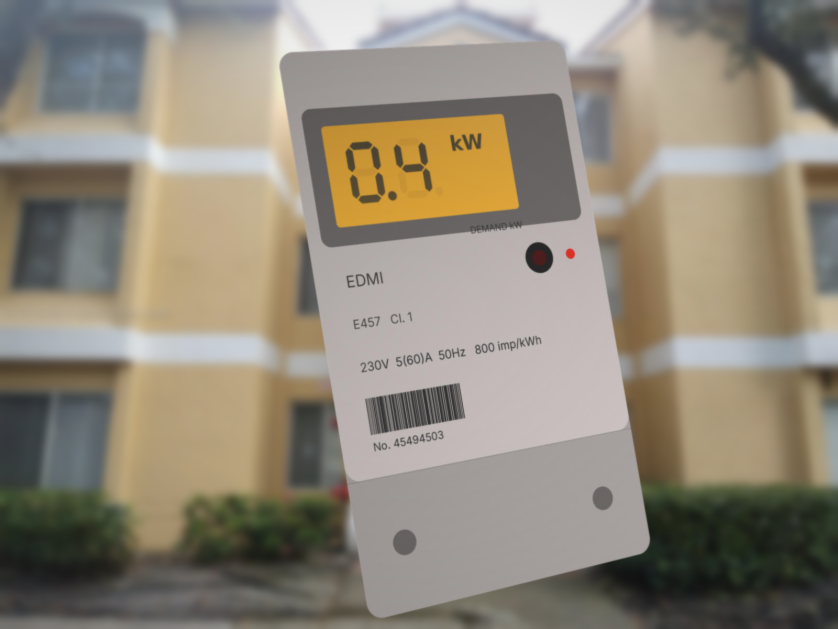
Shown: 0.4 kW
